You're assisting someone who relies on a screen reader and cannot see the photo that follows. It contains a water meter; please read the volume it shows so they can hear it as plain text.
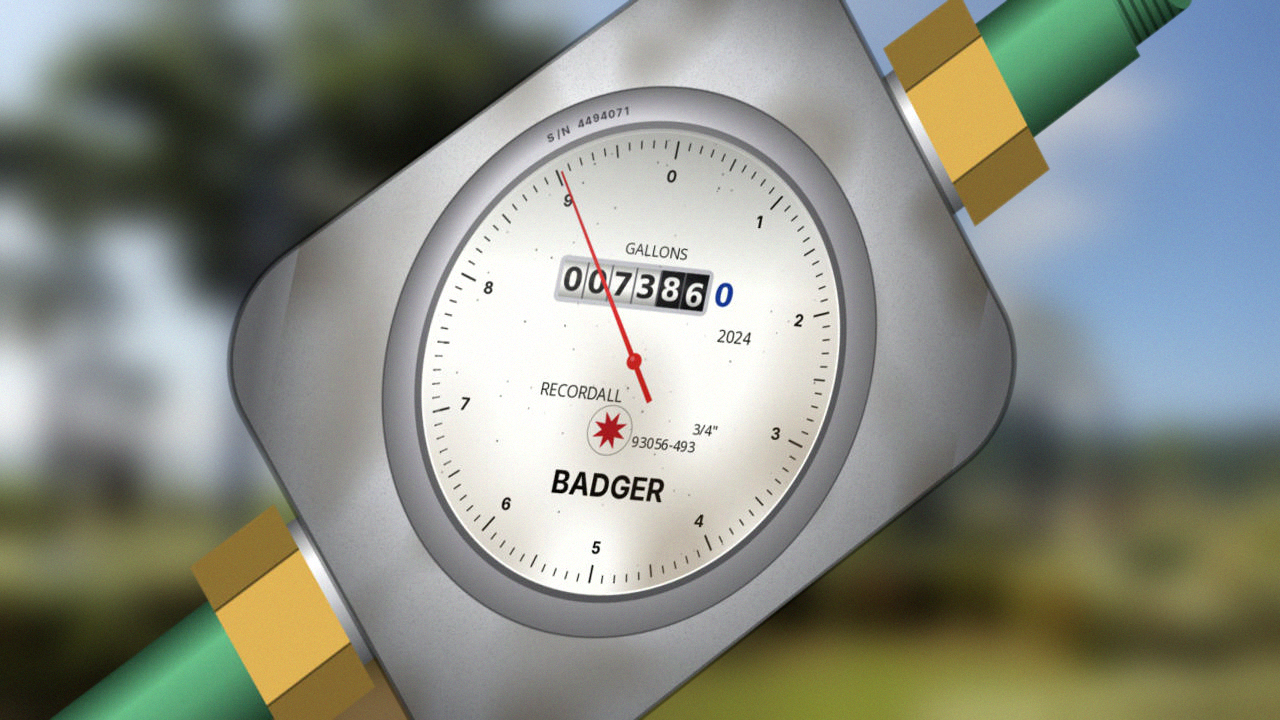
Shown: 73859.0 gal
